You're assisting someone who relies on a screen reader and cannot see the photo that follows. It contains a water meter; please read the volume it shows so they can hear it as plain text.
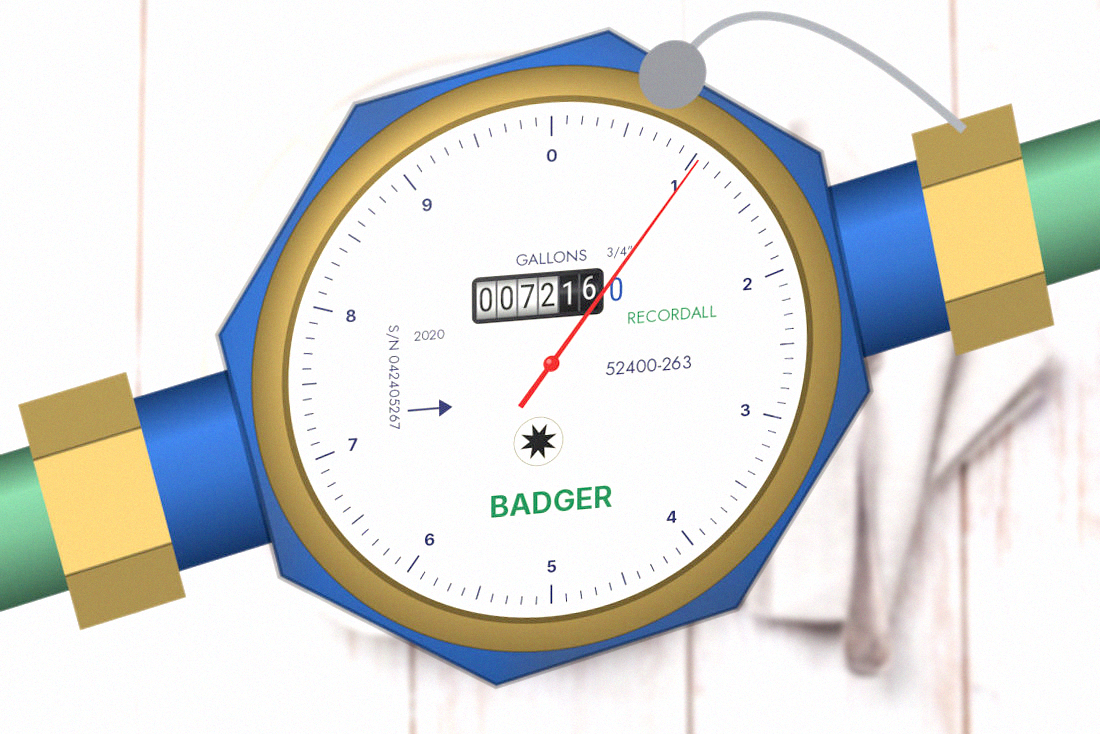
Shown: 72161.0 gal
